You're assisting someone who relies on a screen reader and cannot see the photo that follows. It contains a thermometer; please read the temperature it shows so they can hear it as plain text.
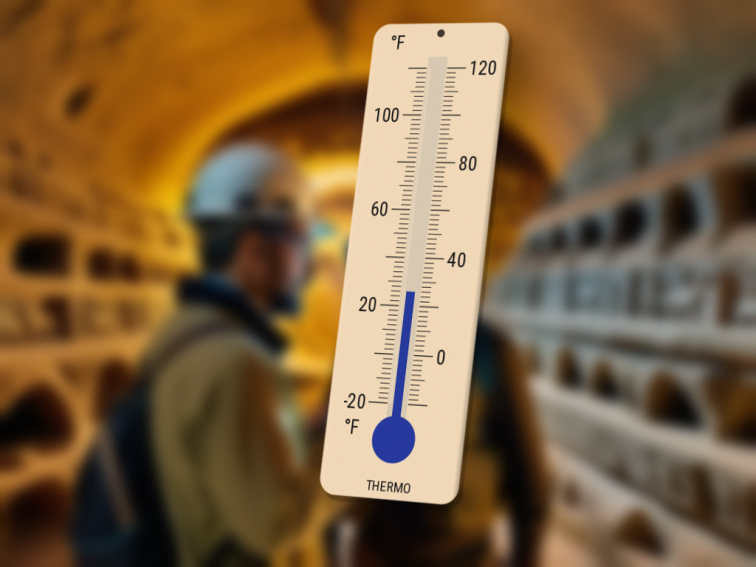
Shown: 26 °F
